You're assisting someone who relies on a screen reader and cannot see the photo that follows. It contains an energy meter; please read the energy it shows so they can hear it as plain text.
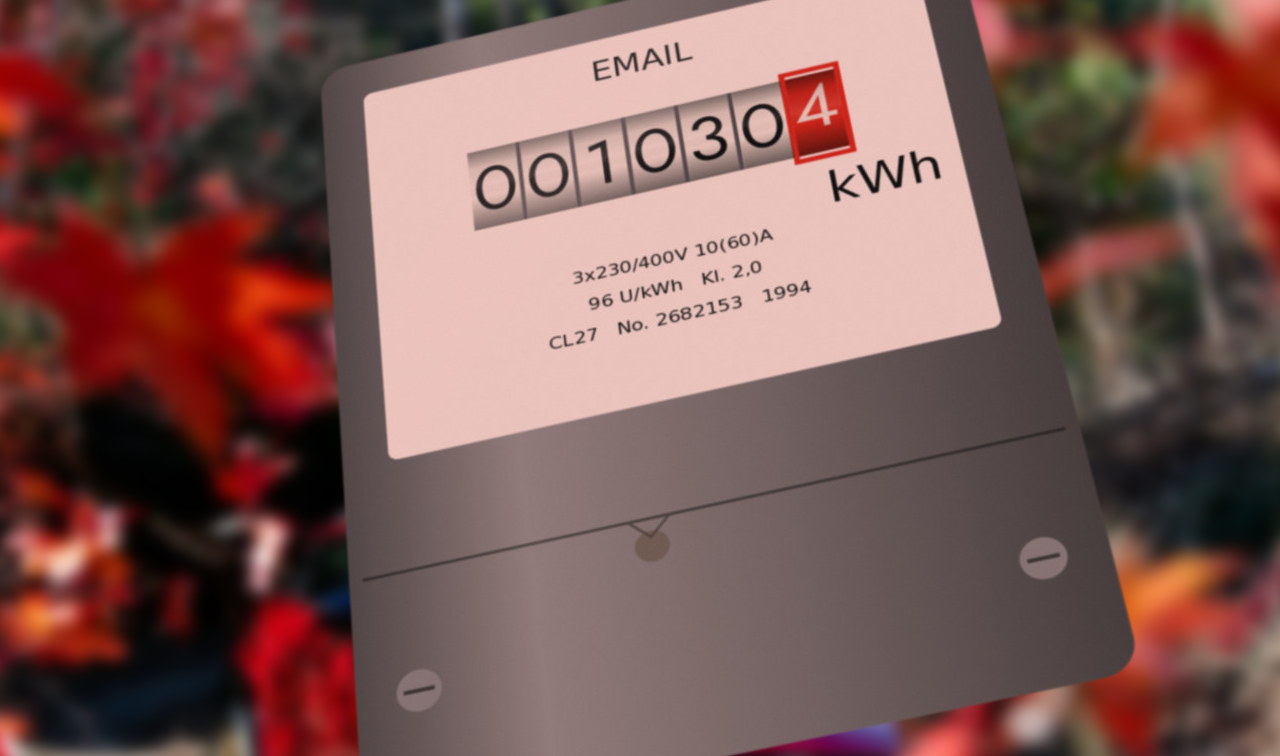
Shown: 1030.4 kWh
